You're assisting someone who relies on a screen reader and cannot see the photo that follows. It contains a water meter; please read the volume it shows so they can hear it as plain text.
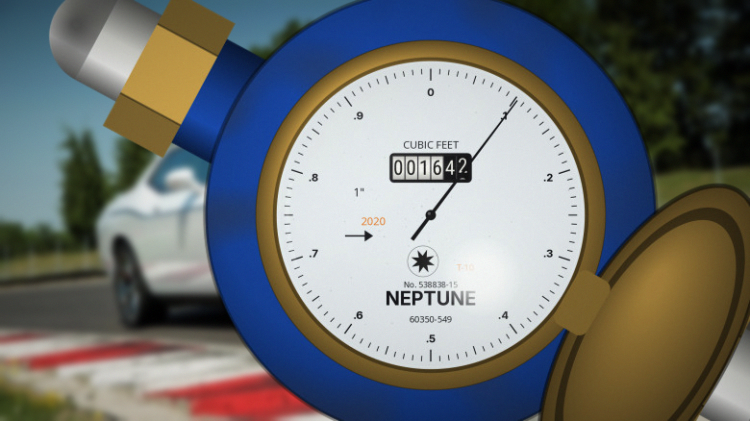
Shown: 1642.10 ft³
